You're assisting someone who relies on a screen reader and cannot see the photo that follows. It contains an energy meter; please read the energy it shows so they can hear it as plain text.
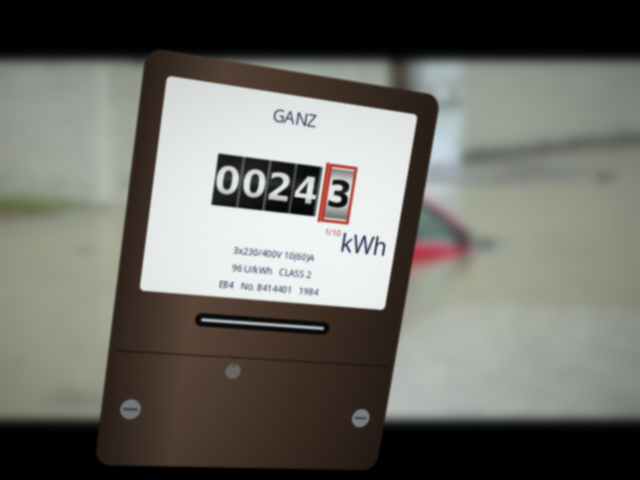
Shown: 24.3 kWh
